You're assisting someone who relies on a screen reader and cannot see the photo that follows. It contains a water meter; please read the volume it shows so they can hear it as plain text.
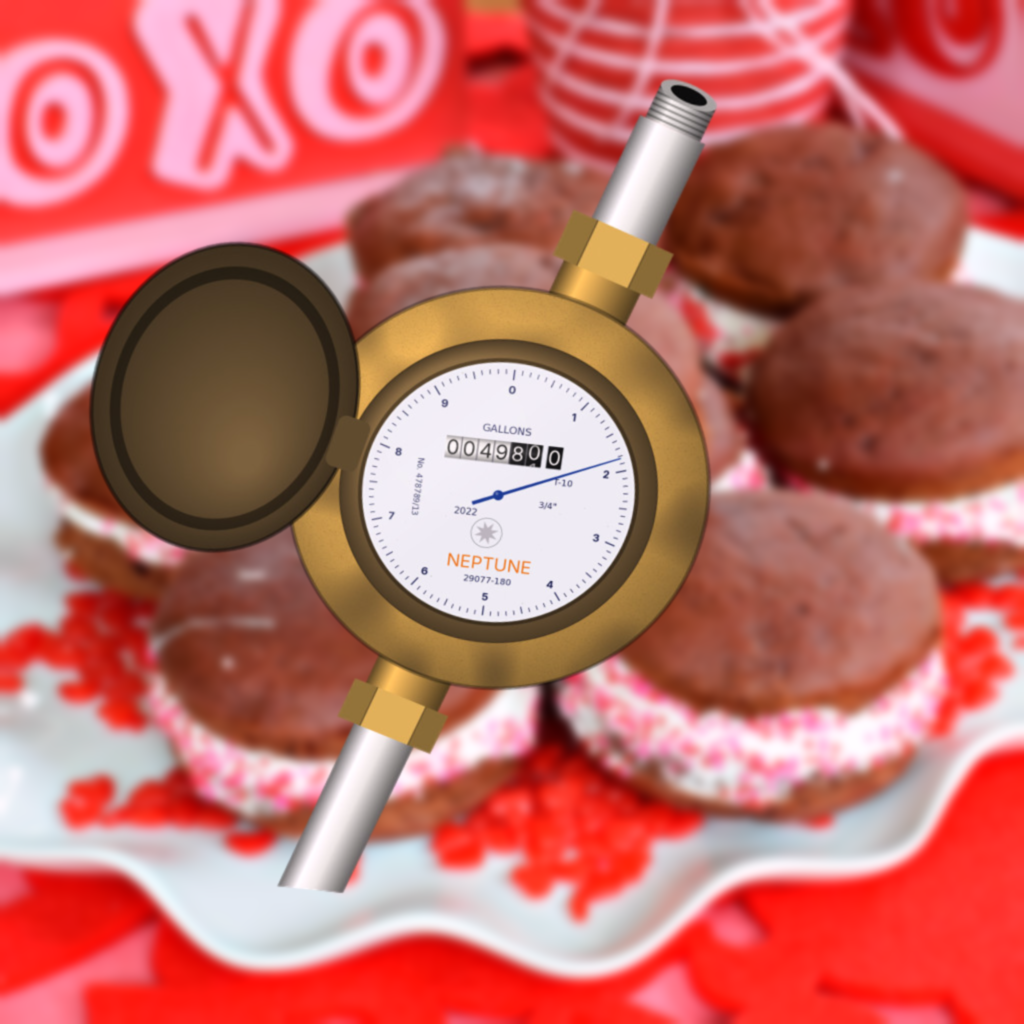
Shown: 49801.8 gal
